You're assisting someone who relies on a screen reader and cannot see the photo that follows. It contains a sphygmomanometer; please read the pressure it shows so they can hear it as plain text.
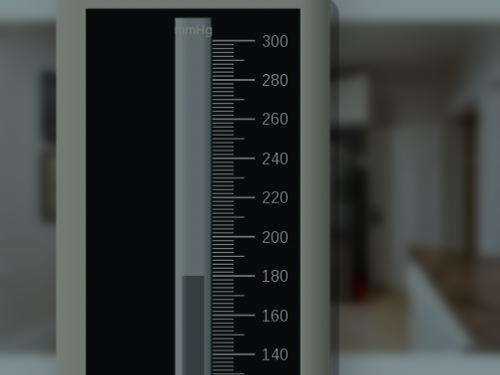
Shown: 180 mmHg
